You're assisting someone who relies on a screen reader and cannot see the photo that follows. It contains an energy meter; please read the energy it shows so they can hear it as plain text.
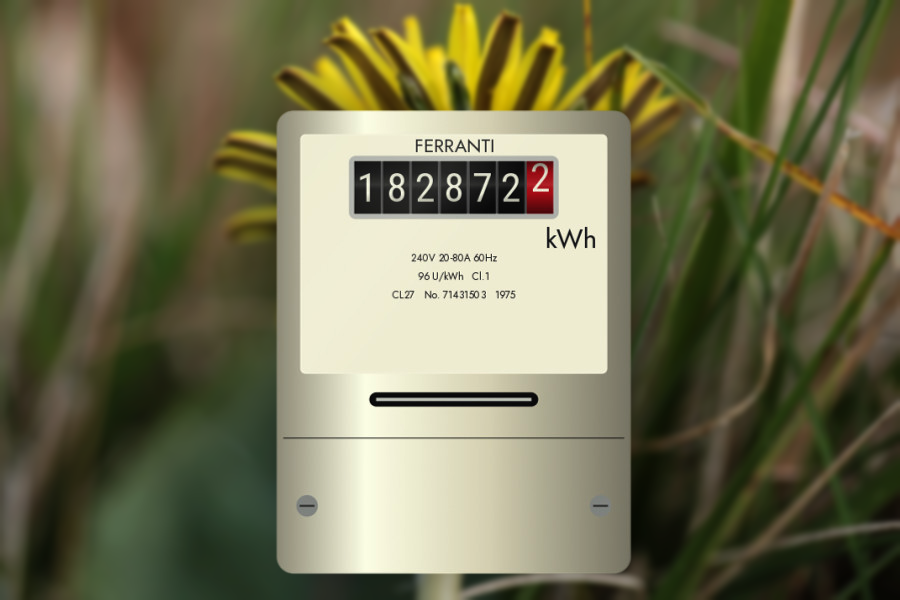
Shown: 182872.2 kWh
